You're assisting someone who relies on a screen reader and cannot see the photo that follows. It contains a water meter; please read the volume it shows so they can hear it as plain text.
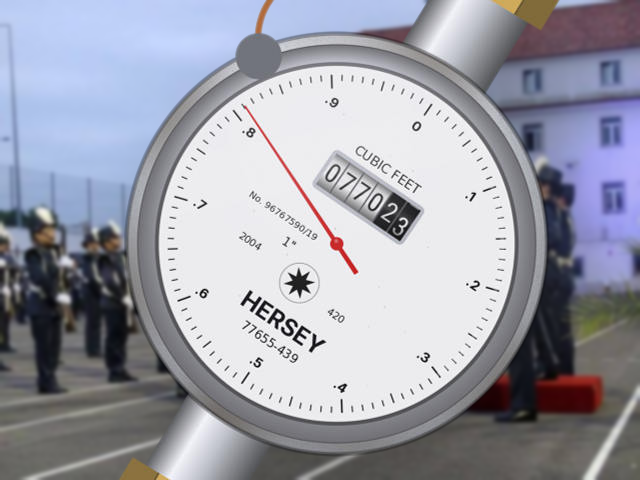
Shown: 77022.81 ft³
